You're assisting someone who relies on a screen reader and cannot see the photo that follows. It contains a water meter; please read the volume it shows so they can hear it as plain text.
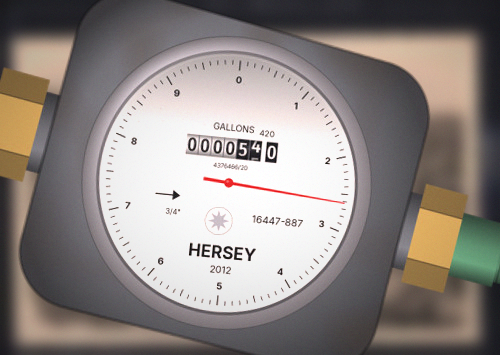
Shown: 542.6 gal
